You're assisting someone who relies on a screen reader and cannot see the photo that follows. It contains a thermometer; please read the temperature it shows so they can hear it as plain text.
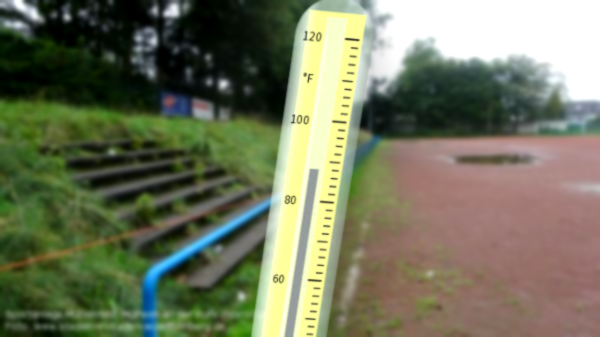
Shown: 88 °F
